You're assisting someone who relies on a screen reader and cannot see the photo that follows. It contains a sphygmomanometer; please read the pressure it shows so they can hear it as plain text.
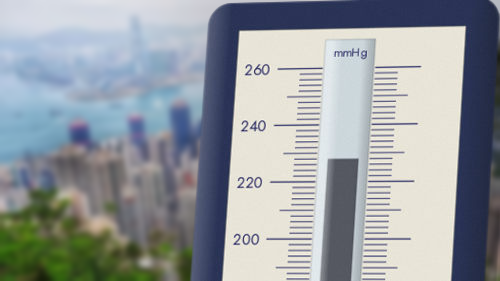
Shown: 228 mmHg
